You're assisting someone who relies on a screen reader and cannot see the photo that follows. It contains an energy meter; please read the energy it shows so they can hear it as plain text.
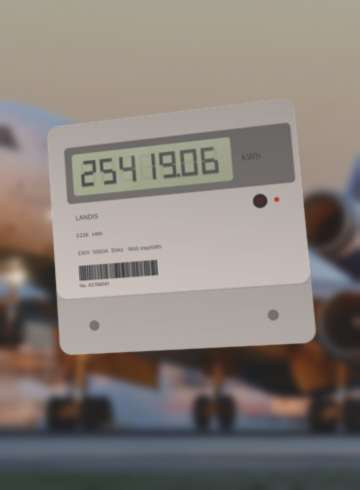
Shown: 25419.06 kWh
